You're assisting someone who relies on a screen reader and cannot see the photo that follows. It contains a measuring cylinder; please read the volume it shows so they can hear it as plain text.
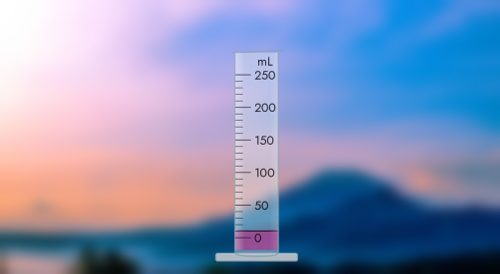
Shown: 10 mL
